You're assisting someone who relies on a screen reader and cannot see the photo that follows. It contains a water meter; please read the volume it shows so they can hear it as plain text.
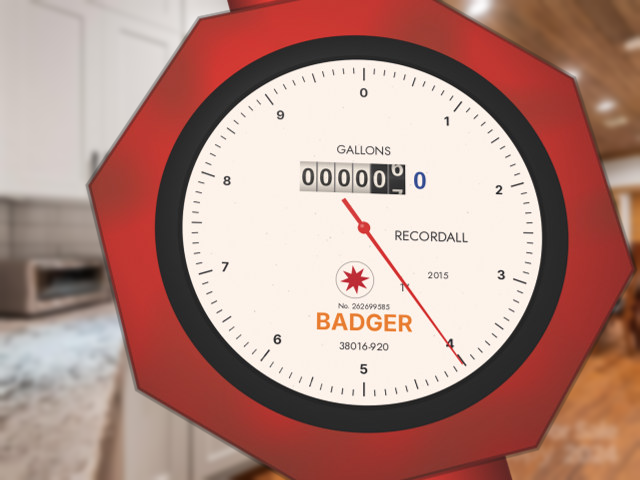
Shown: 64.0 gal
